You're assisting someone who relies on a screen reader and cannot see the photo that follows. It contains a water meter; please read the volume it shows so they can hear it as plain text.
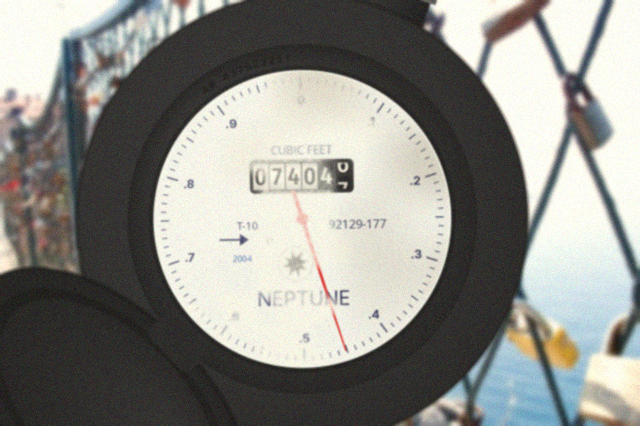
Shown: 74046.45 ft³
